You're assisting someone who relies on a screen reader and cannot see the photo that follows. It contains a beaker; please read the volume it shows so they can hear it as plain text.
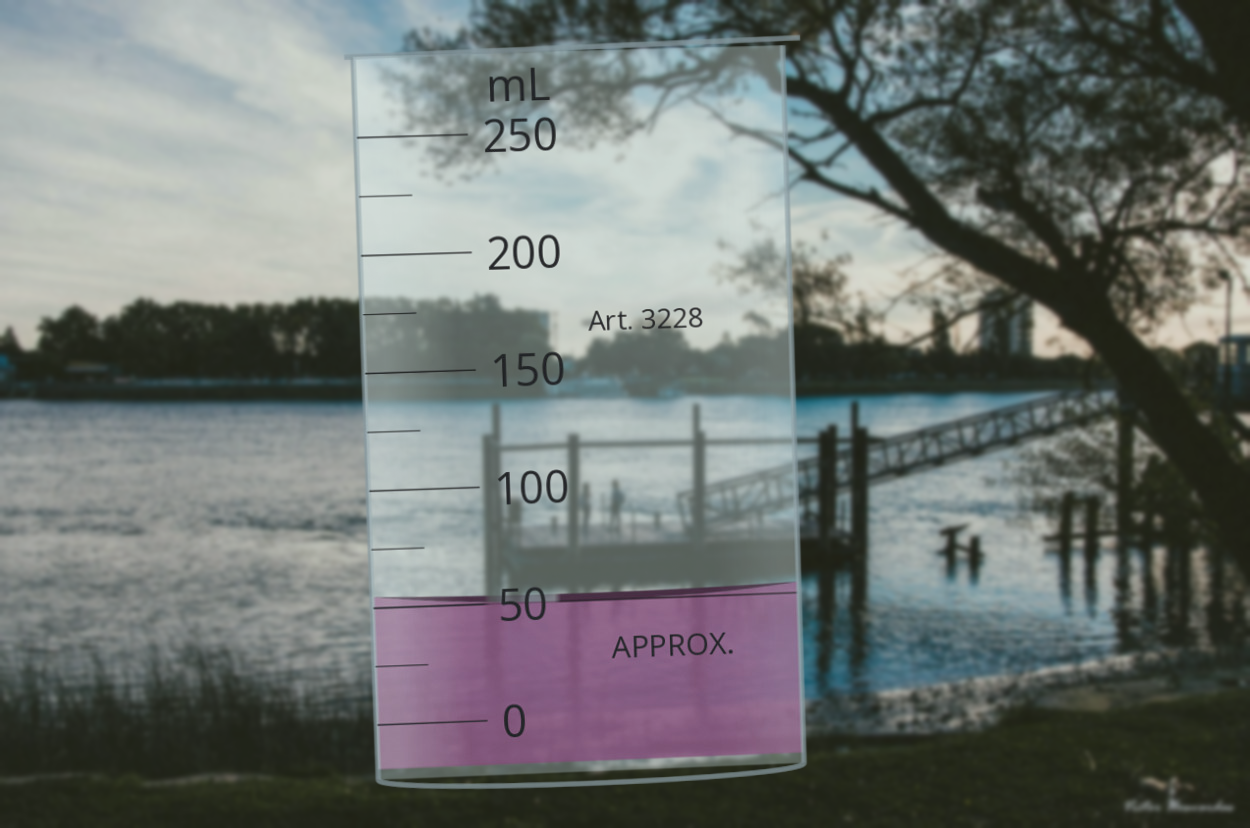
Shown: 50 mL
